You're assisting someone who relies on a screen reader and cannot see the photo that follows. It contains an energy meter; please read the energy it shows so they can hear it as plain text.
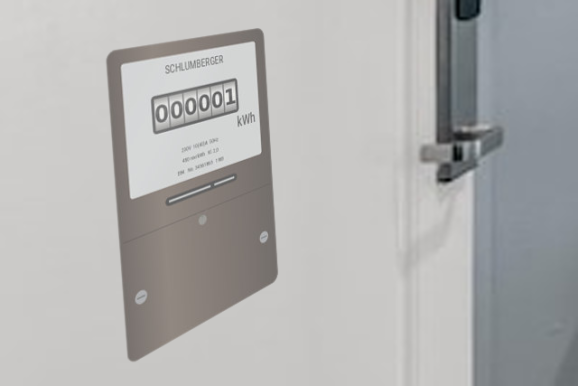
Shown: 1 kWh
